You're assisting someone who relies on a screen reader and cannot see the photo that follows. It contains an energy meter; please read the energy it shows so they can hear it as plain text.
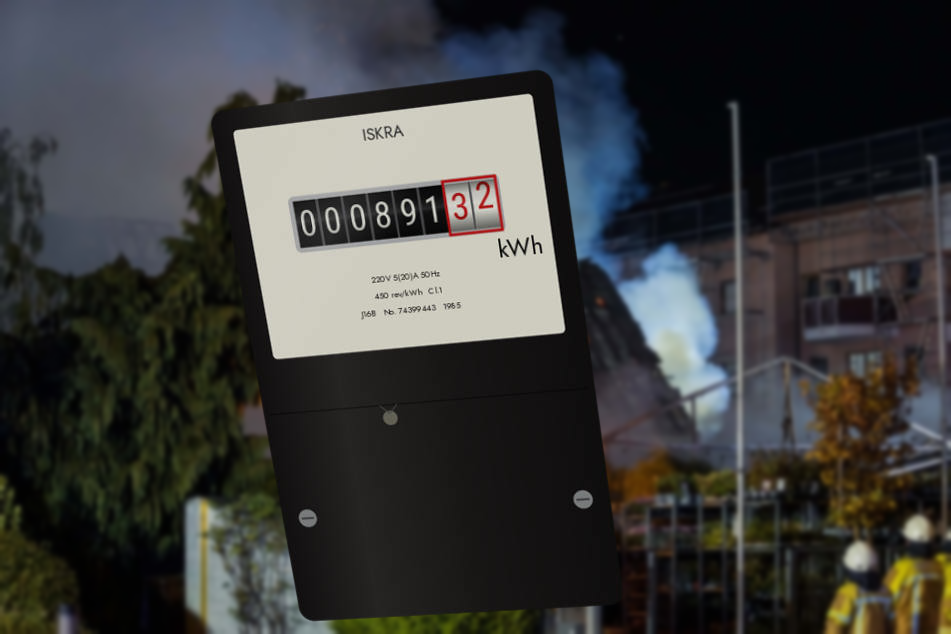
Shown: 891.32 kWh
